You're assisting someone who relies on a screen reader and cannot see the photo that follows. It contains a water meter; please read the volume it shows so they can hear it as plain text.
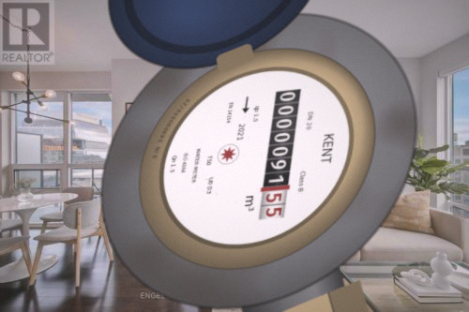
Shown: 91.55 m³
